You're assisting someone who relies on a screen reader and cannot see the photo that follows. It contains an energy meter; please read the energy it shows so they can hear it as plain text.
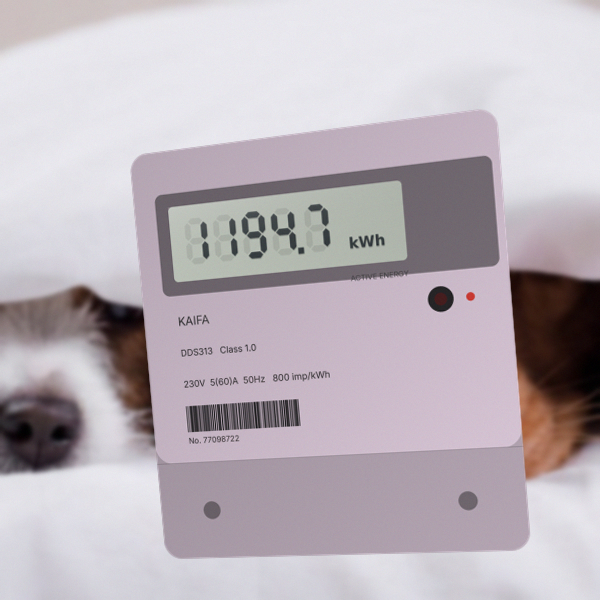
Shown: 1194.7 kWh
